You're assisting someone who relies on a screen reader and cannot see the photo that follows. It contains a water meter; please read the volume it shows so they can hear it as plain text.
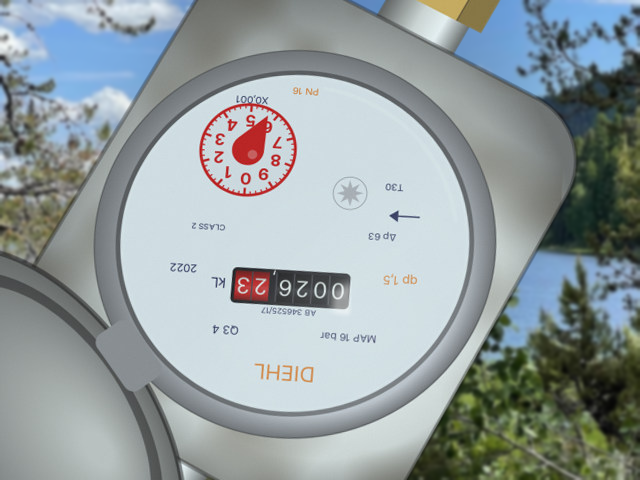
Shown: 26.235 kL
